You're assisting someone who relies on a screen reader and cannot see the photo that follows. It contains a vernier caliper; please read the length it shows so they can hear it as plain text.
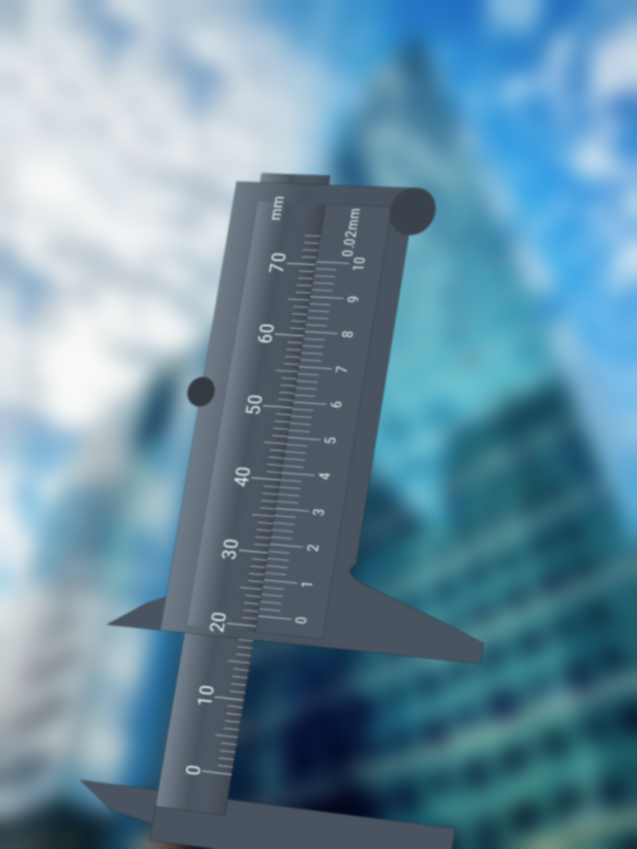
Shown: 21.4 mm
